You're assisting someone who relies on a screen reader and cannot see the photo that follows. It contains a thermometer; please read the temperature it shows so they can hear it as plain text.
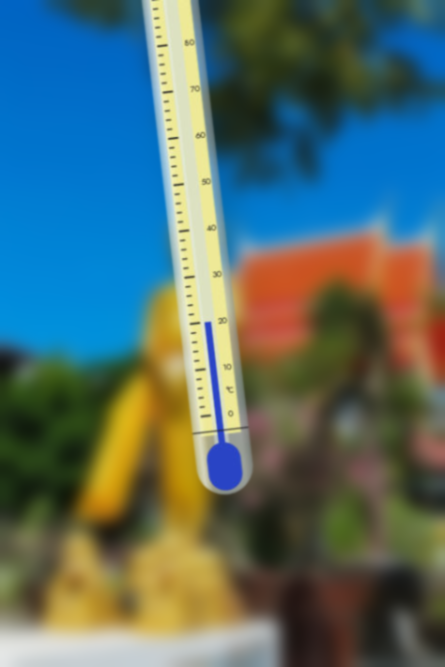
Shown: 20 °C
